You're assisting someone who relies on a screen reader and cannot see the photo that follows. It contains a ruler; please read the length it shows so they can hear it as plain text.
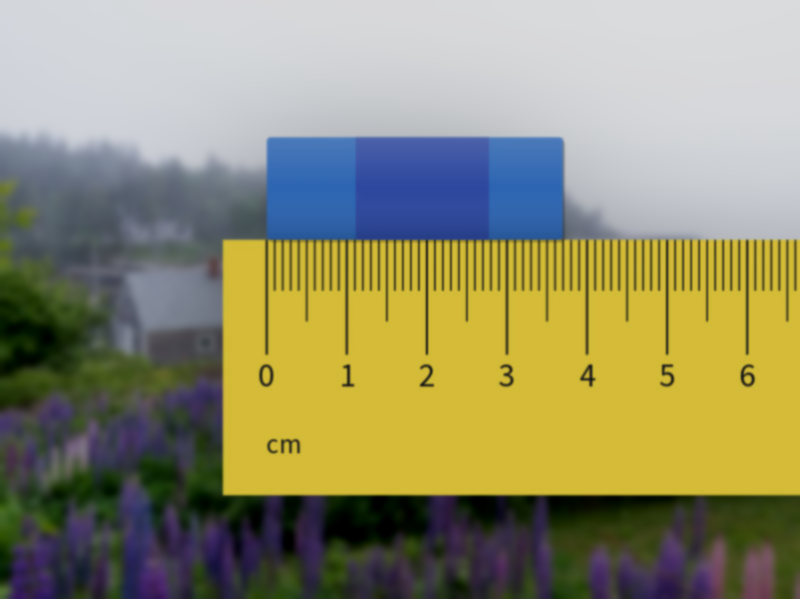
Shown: 3.7 cm
